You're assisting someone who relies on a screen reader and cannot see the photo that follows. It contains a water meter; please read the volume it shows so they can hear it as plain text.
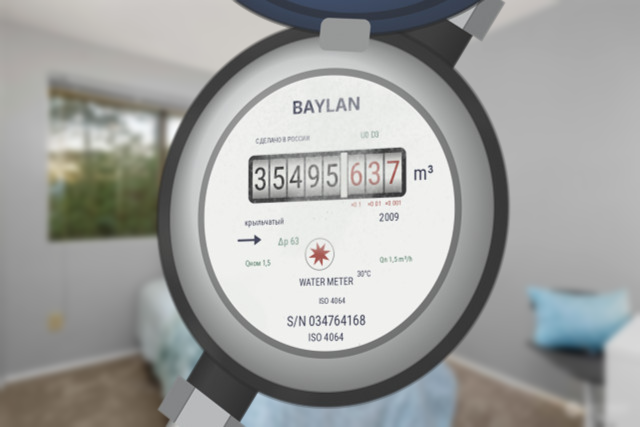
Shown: 35495.637 m³
